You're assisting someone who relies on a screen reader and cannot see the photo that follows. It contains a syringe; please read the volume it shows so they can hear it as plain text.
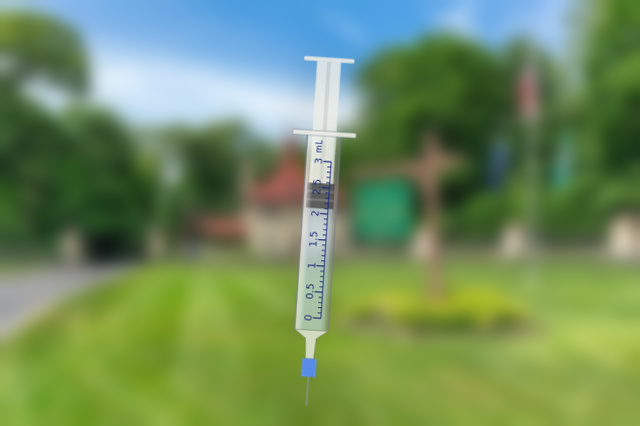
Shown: 2.1 mL
